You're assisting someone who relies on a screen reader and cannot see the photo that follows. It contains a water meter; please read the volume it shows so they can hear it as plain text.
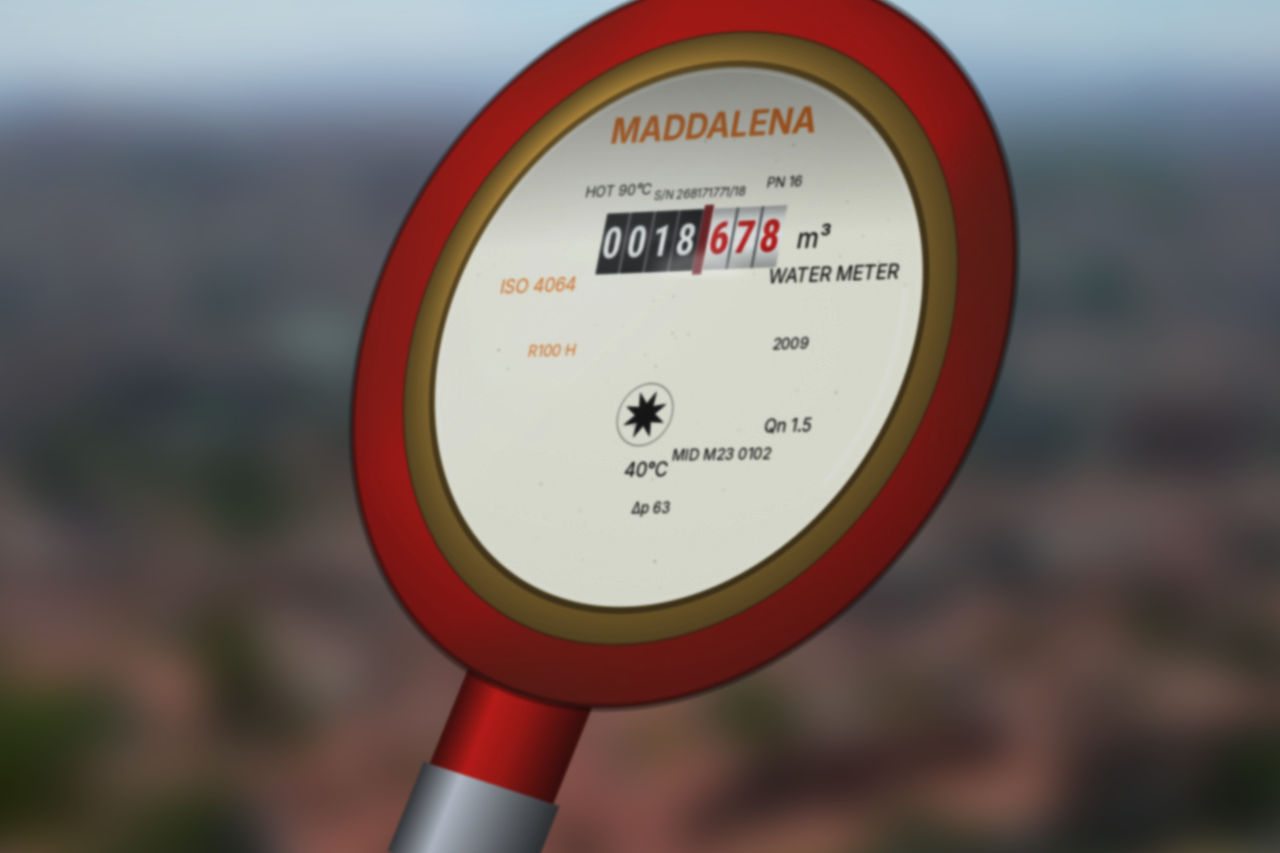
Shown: 18.678 m³
